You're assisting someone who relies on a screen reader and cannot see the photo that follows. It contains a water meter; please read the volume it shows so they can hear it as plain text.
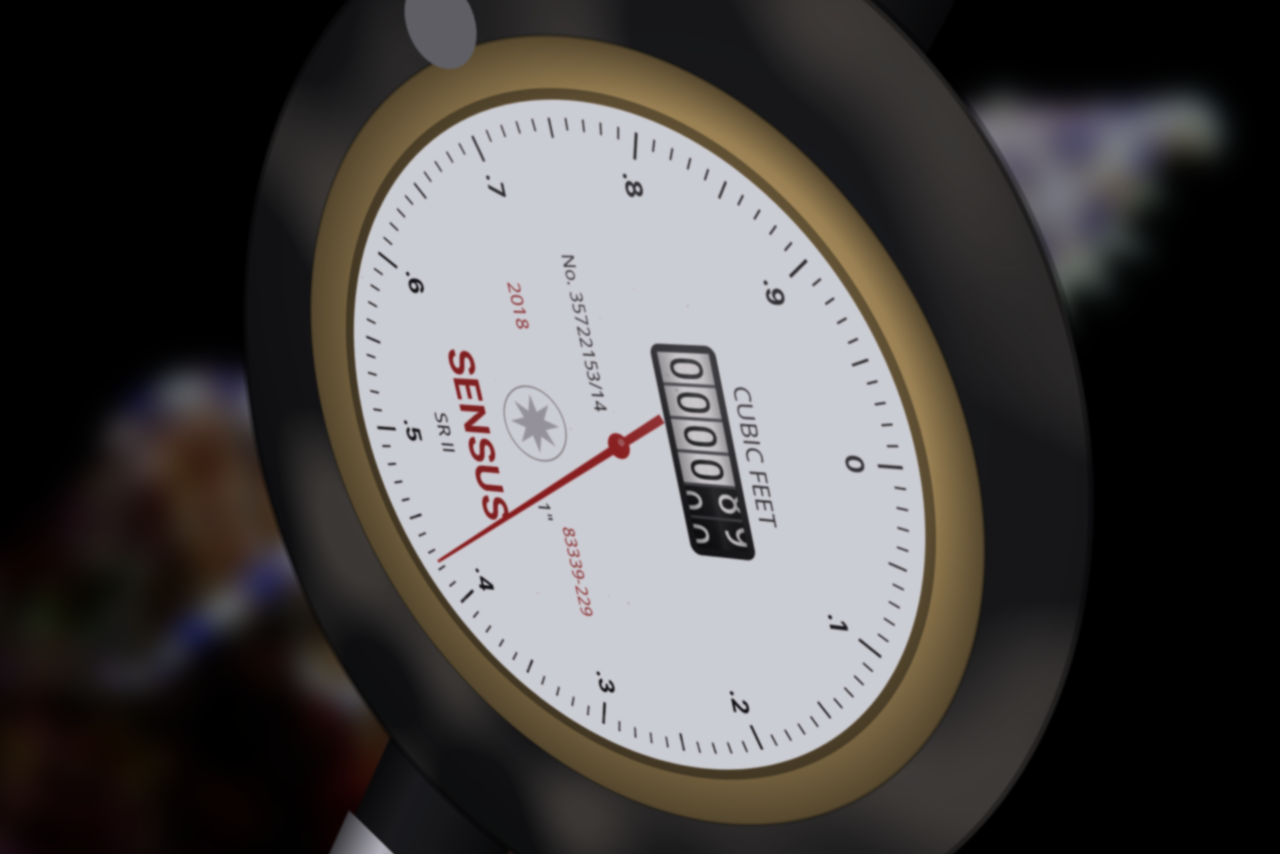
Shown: 89.42 ft³
